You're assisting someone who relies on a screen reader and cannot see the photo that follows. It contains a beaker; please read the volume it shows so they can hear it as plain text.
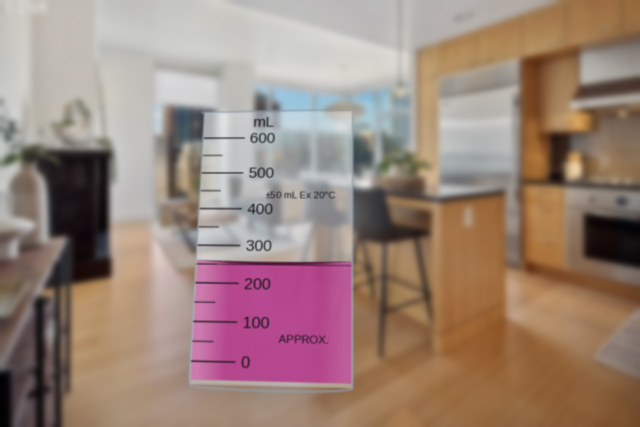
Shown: 250 mL
